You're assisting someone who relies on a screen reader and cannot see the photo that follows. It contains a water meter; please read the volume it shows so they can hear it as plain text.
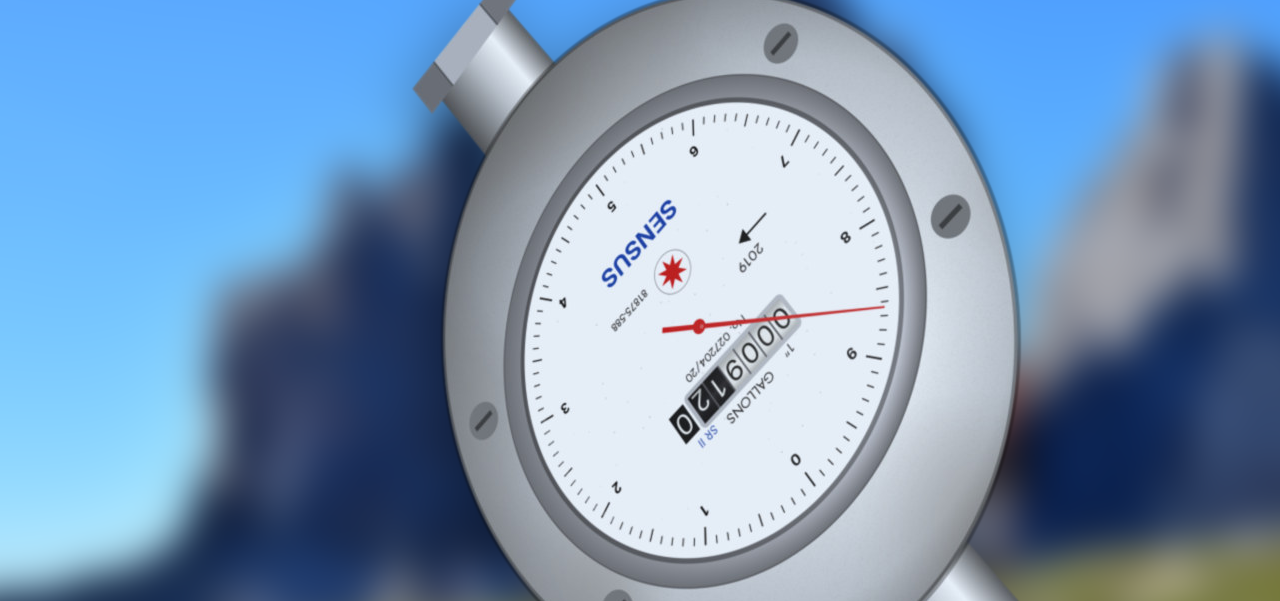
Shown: 9118.6 gal
